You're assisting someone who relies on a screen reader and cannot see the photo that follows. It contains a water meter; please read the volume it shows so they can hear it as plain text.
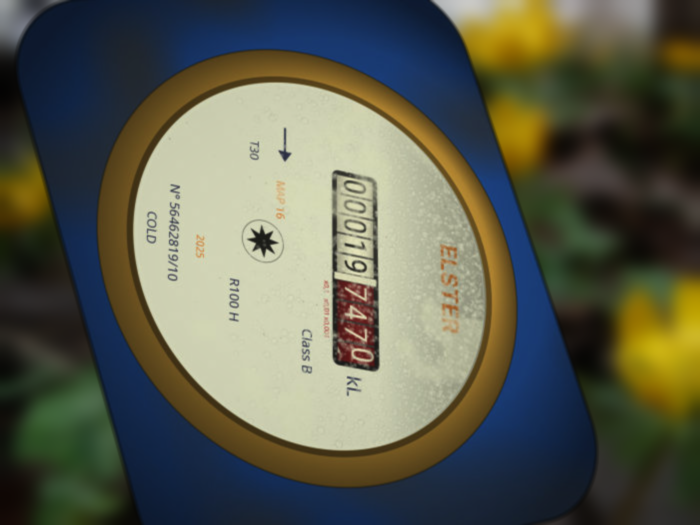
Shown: 19.7470 kL
